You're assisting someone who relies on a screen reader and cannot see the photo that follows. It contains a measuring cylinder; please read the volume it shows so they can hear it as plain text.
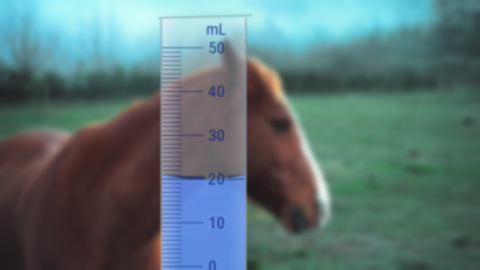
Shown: 20 mL
